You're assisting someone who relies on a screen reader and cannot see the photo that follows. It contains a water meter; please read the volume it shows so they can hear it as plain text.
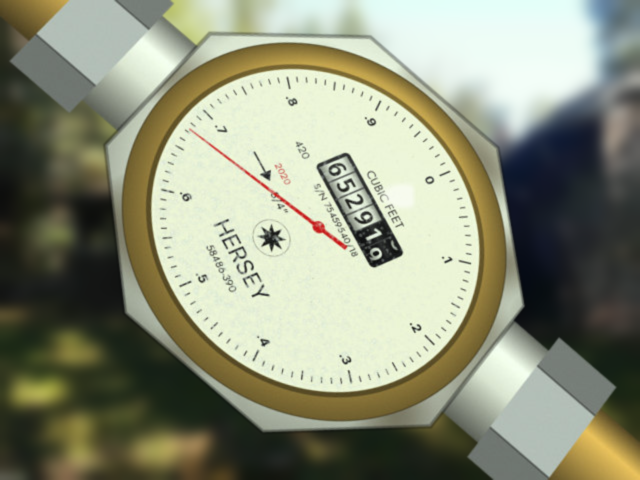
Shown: 652918.67 ft³
